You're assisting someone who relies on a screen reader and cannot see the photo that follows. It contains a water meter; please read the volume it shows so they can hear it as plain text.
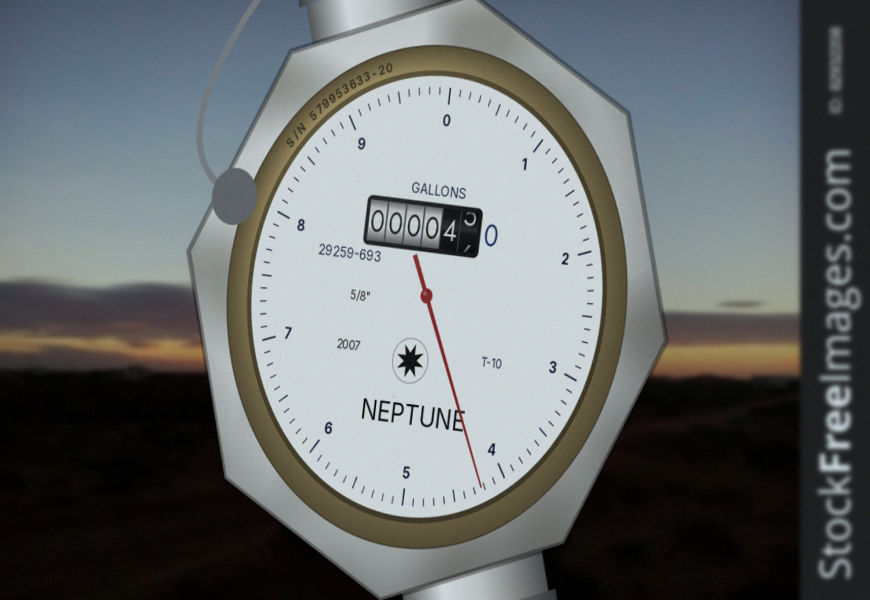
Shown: 454.2 gal
